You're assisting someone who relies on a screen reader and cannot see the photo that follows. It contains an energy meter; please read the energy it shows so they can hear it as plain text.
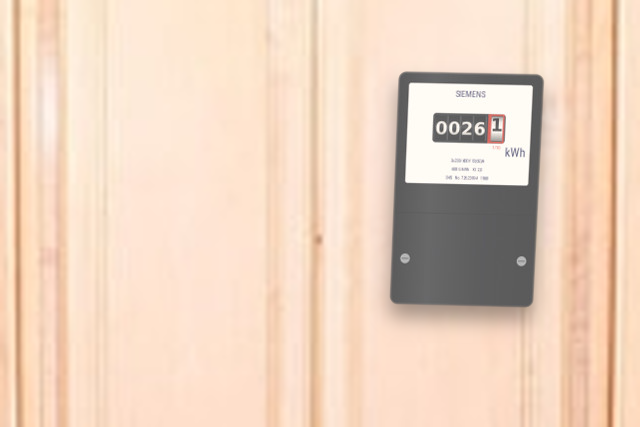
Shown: 26.1 kWh
